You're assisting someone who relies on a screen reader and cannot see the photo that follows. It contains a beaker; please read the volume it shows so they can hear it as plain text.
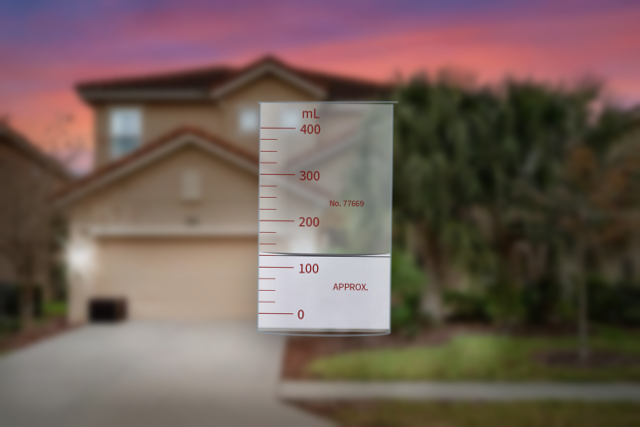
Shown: 125 mL
